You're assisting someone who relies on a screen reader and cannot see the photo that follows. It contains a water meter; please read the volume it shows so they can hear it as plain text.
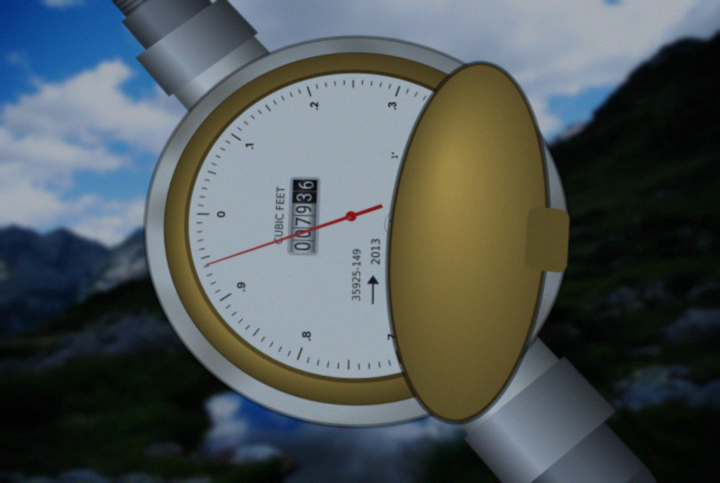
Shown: 7935.94 ft³
